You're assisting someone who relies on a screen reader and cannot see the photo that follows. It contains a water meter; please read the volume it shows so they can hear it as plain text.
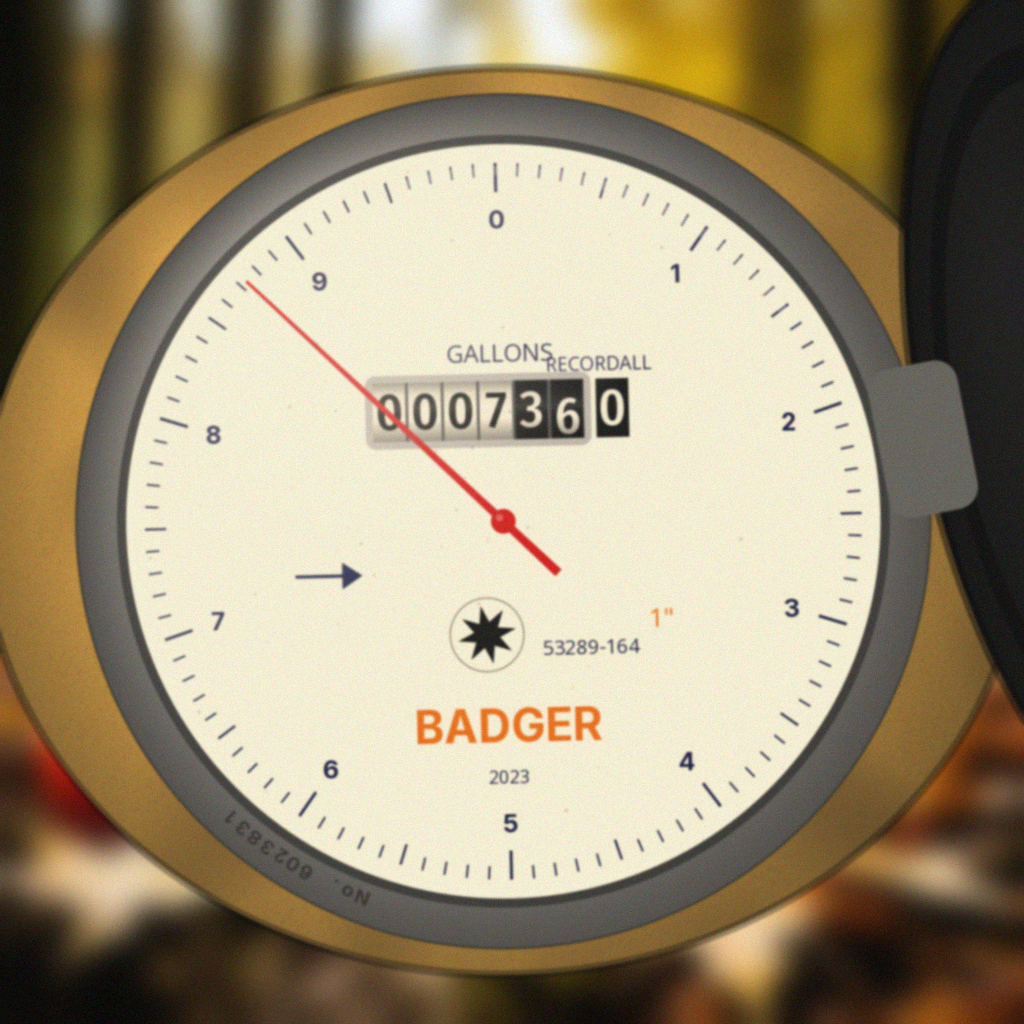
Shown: 7358.7 gal
